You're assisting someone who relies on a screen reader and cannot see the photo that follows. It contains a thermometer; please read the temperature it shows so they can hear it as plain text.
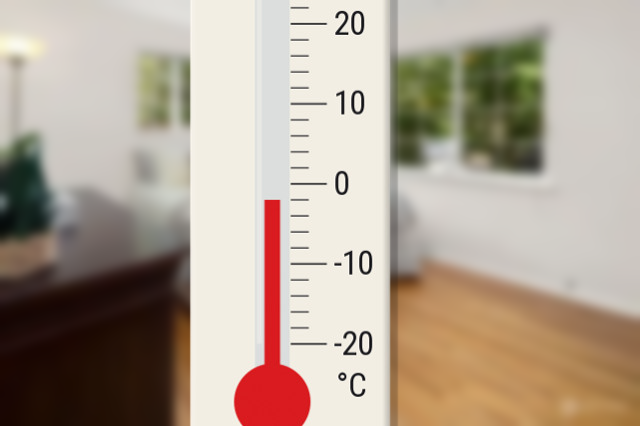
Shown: -2 °C
